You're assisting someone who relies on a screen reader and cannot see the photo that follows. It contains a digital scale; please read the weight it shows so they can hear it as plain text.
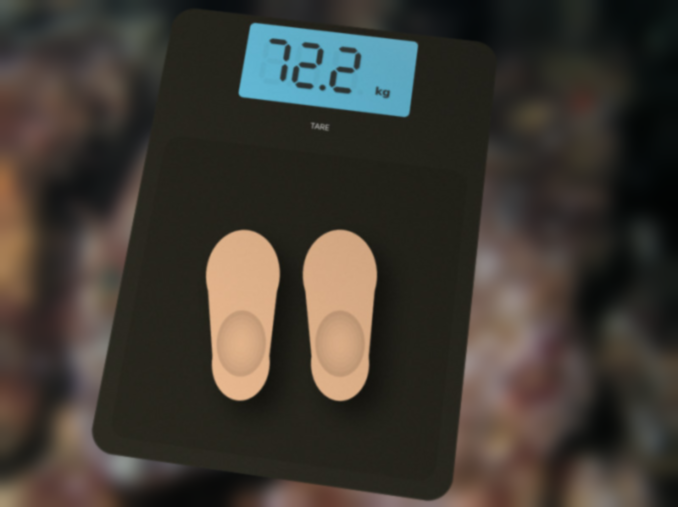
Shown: 72.2 kg
